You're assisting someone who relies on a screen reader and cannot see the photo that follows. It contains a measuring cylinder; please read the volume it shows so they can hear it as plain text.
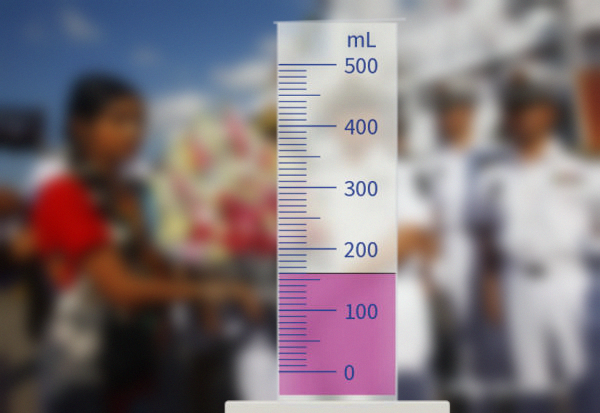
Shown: 160 mL
